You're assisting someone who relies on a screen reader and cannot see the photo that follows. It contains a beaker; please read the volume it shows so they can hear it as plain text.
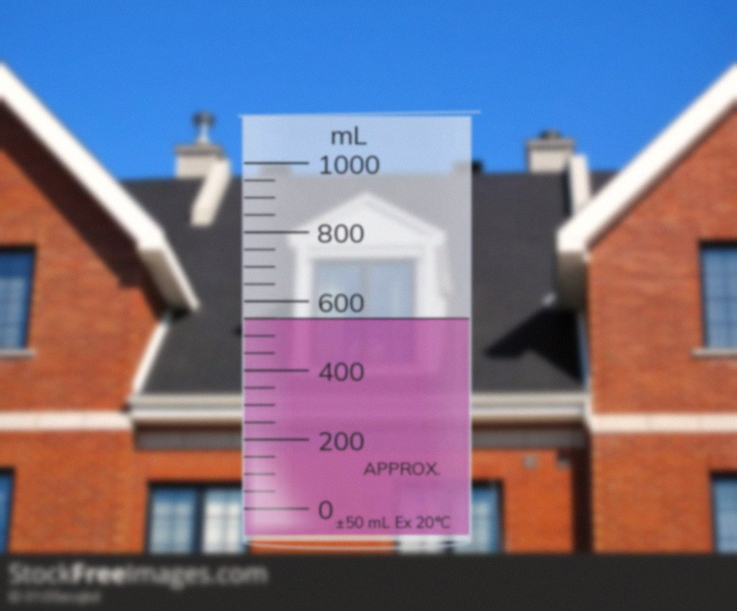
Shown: 550 mL
